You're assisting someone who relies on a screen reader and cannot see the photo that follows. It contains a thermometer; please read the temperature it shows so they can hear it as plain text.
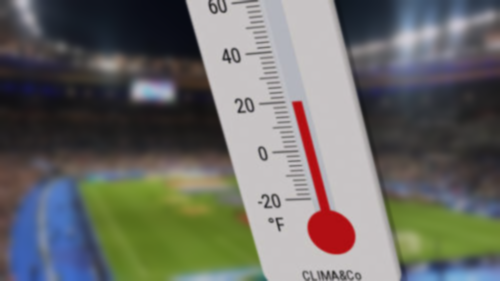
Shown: 20 °F
